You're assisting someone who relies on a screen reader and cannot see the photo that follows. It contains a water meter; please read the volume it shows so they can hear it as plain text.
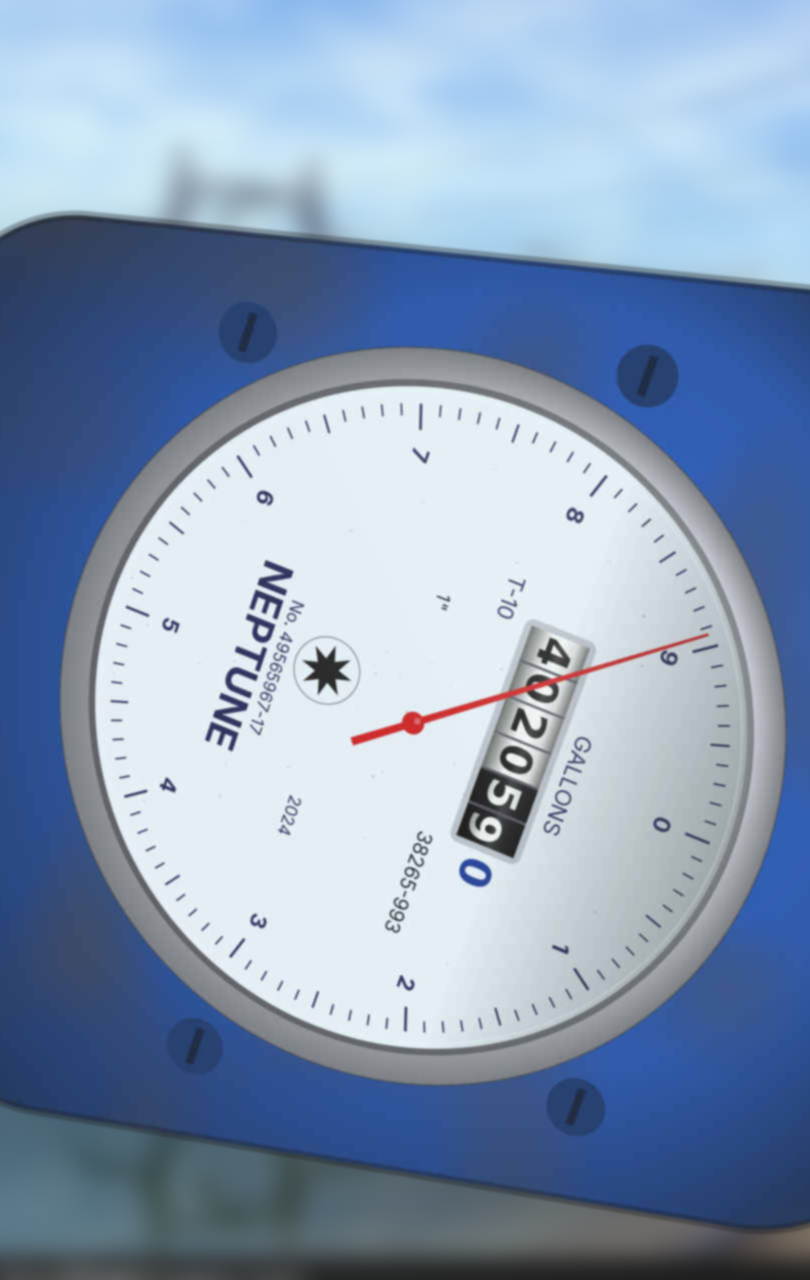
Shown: 4020588.9 gal
